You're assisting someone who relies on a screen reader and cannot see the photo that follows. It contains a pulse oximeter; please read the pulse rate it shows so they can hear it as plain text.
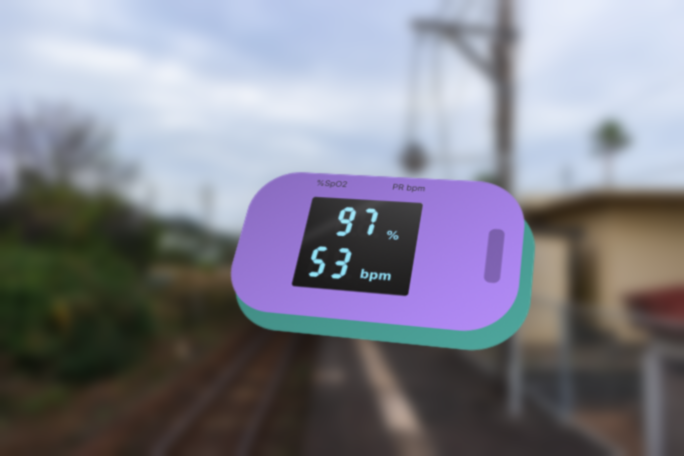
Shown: 53 bpm
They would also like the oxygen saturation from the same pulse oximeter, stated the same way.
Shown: 97 %
